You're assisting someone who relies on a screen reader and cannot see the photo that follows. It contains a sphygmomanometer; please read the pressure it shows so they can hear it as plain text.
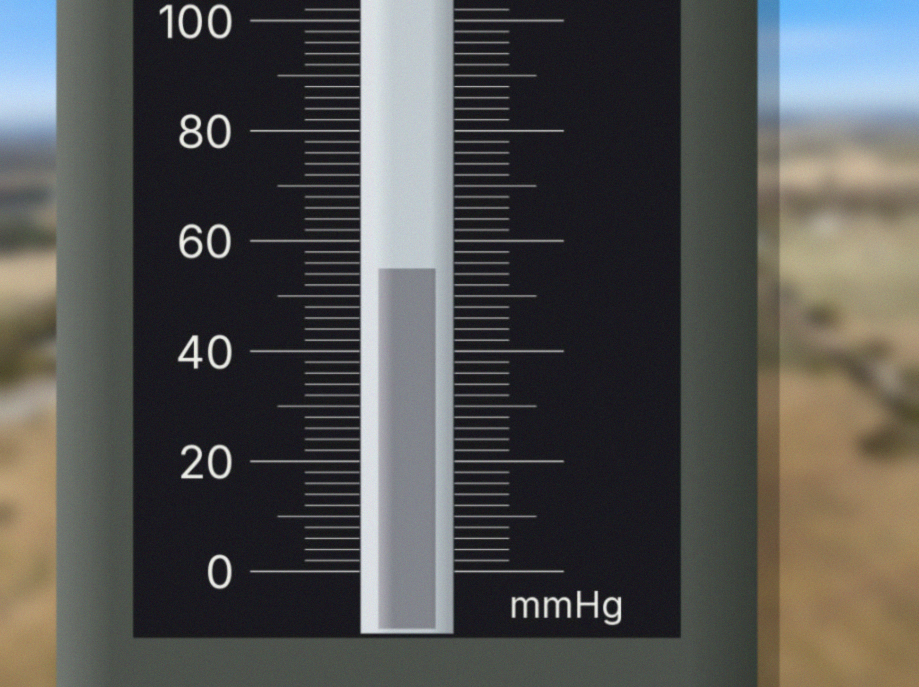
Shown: 55 mmHg
